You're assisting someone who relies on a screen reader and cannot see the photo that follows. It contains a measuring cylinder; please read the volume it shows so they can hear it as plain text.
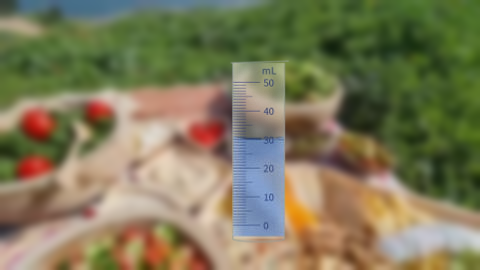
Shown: 30 mL
